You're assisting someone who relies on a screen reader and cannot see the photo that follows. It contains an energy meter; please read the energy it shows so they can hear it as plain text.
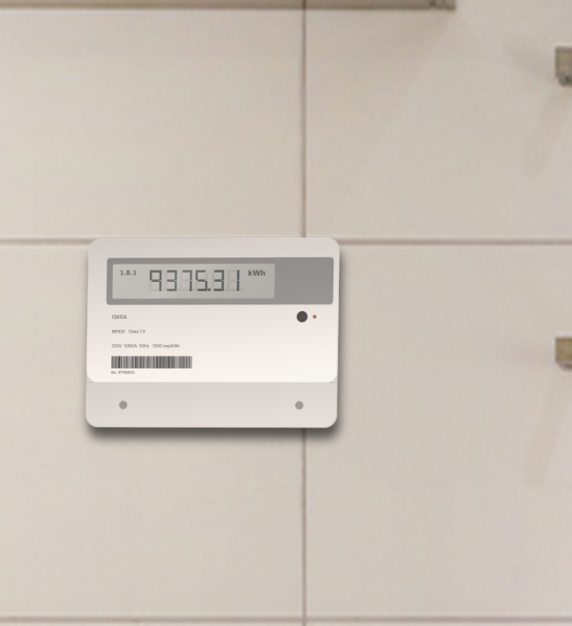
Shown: 9375.31 kWh
